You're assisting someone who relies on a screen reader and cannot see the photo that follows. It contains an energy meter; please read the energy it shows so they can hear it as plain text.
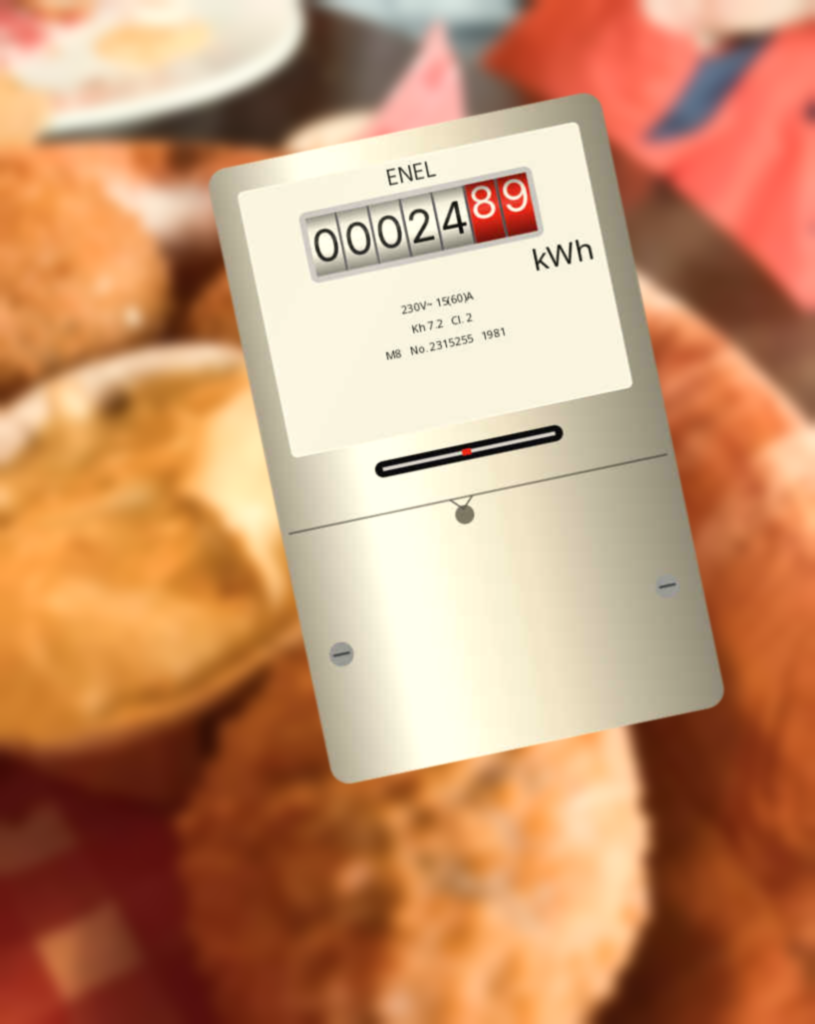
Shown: 24.89 kWh
